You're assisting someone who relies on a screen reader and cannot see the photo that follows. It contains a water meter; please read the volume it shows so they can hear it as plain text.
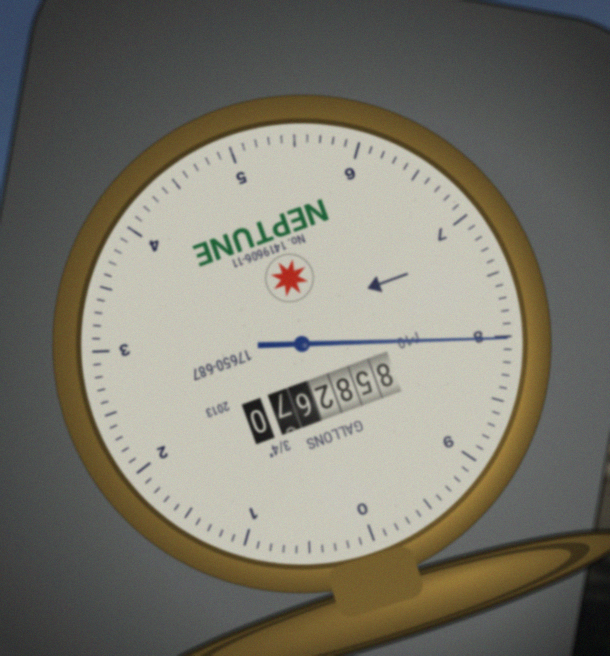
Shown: 8582668.0 gal
